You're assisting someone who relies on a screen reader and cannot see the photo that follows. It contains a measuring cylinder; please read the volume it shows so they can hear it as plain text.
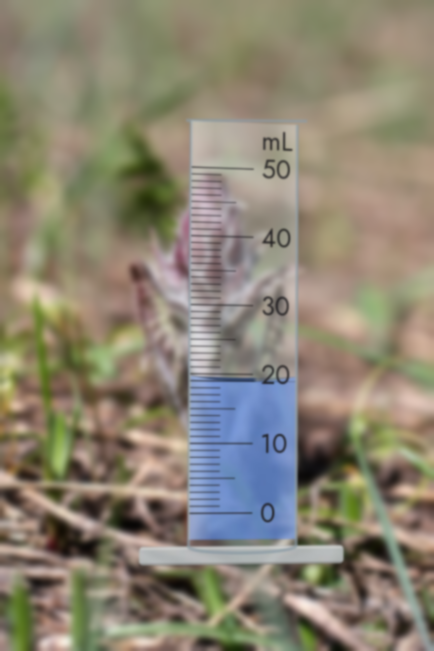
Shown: 19 mL
